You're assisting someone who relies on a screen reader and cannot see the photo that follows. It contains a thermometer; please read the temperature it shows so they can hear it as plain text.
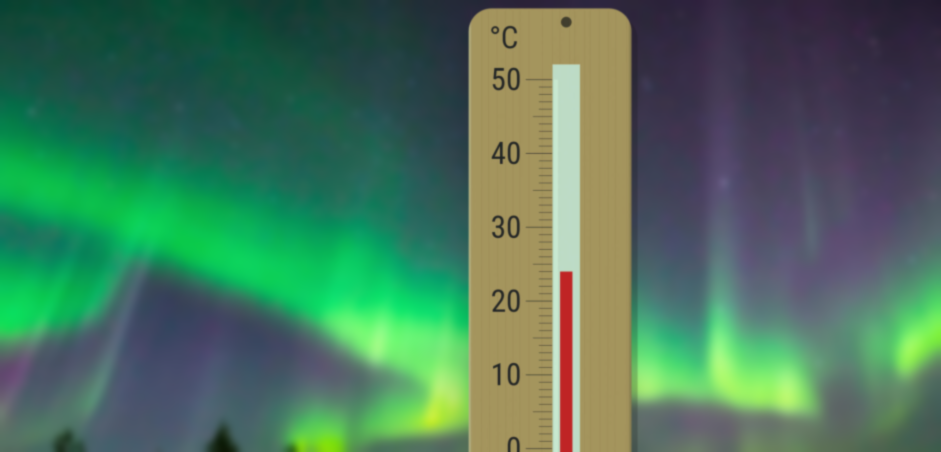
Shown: 24 °C
